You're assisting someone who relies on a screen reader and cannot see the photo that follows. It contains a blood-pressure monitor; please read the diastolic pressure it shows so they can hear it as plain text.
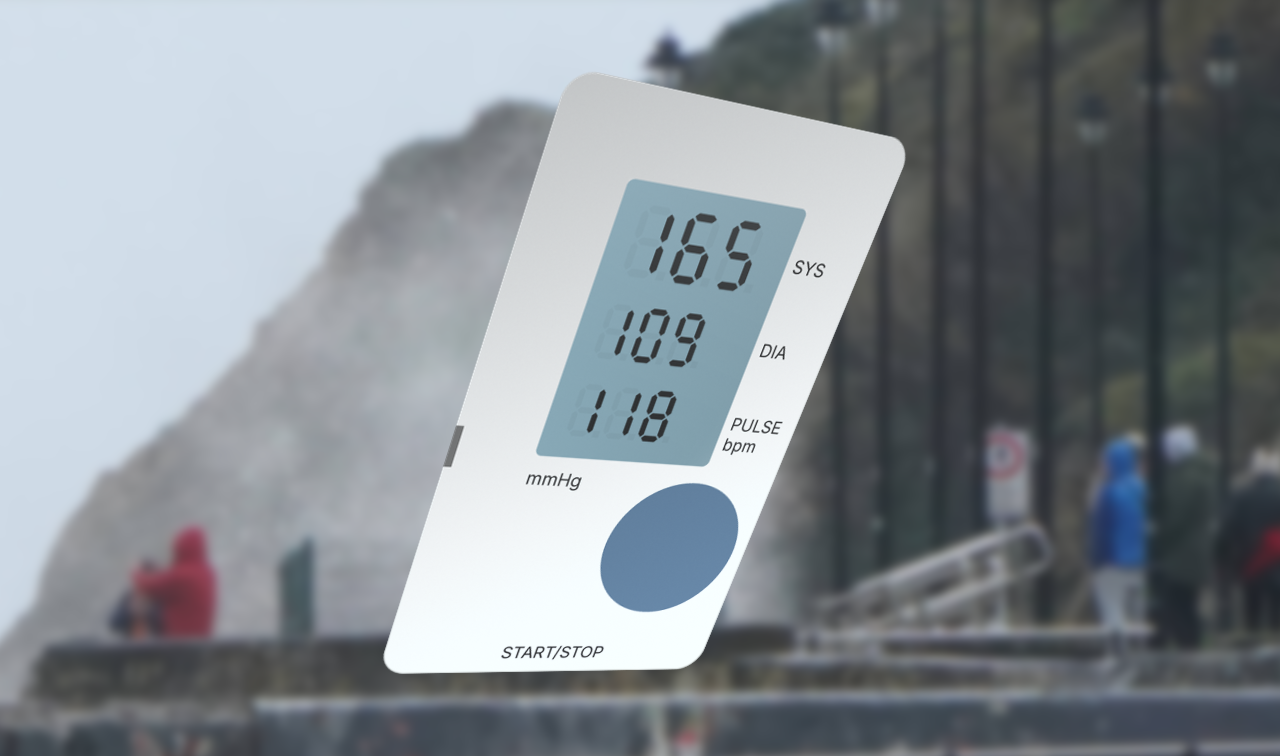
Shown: 109 mmHg
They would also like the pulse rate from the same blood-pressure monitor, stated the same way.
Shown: 118 bpm
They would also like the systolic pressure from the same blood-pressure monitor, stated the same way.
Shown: 165 mmHg
